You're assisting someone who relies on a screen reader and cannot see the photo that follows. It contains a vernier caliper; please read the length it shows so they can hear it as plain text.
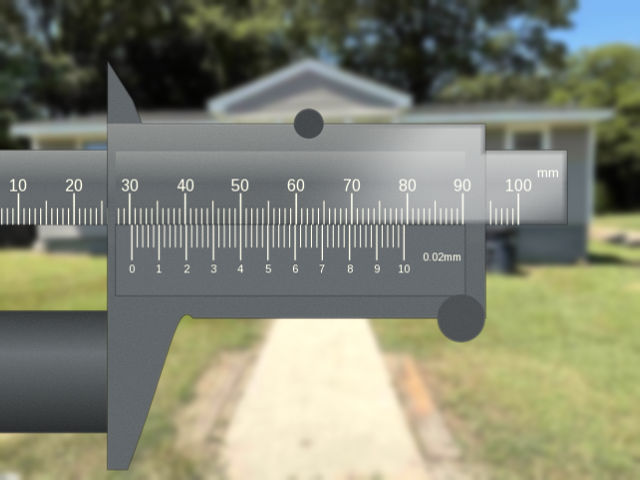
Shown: 30.4 mm
